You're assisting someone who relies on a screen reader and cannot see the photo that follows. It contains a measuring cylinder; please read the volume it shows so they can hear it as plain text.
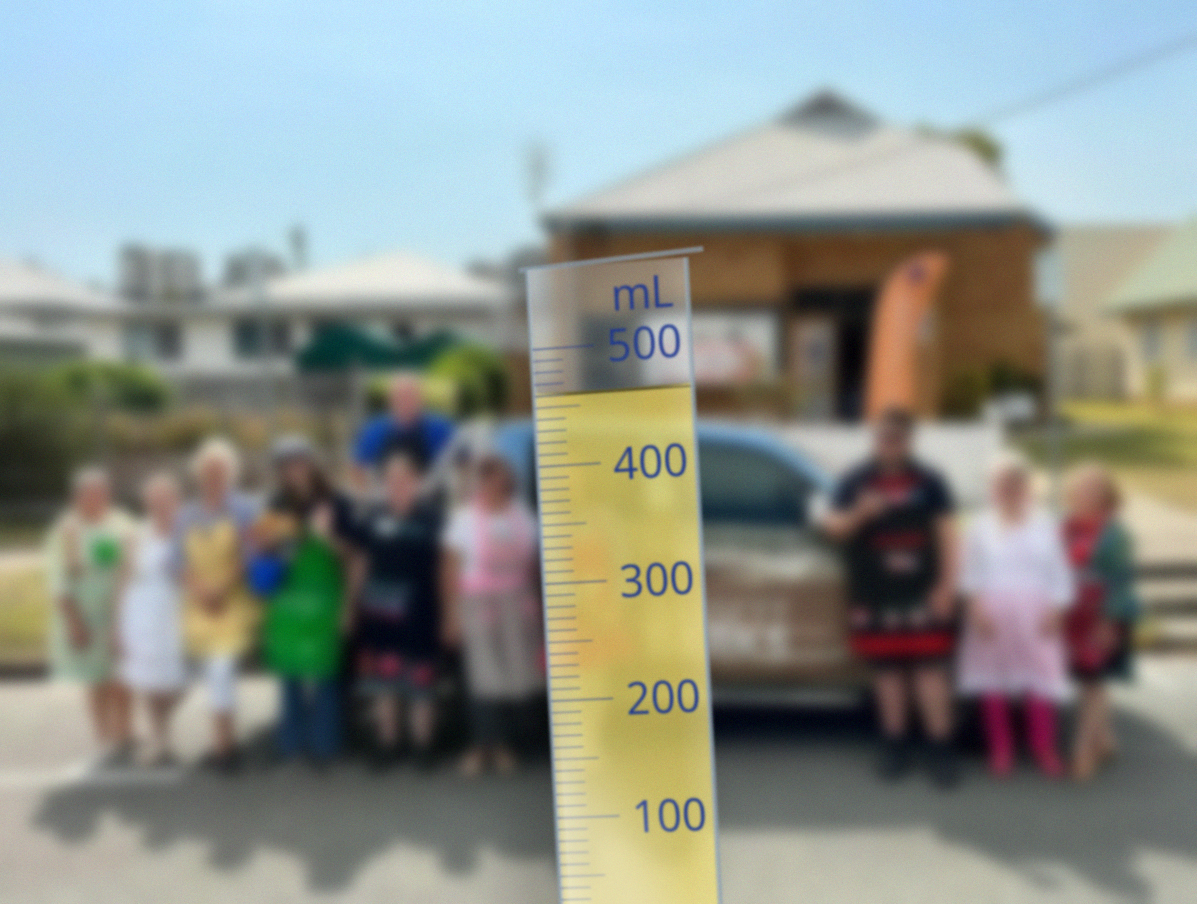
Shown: 460 mL
